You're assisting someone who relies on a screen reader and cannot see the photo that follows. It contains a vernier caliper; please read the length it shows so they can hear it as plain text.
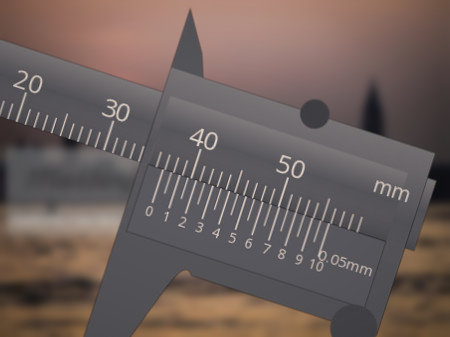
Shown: 36.8 mm
